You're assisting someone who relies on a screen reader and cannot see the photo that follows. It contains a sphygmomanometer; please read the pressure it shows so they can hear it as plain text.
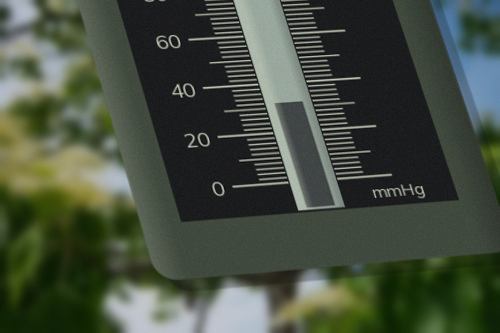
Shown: 32 mmHg
